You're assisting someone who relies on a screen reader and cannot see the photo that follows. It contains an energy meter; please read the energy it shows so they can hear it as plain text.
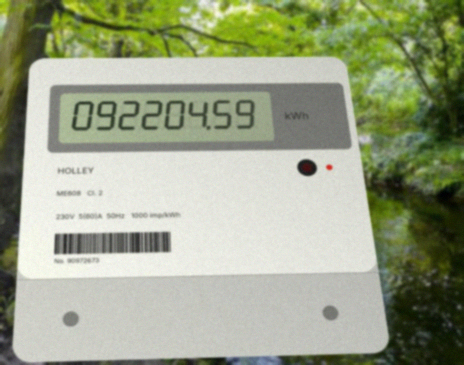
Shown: 92204.59 kWh
